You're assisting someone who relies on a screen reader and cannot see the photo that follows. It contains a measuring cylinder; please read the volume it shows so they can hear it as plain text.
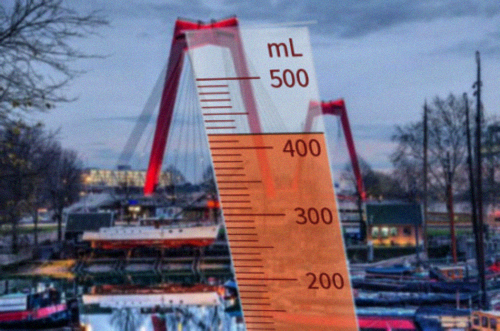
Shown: 420 mL
